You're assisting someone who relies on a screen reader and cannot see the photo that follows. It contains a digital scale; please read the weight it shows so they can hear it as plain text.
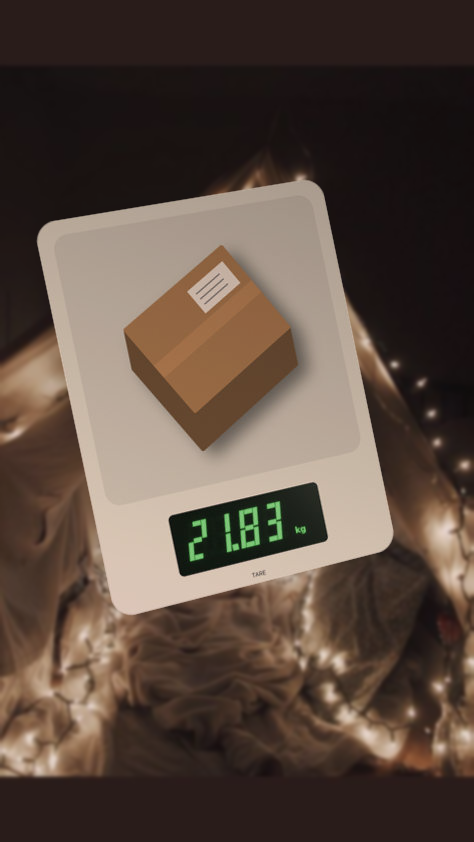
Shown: 21.83 kg
